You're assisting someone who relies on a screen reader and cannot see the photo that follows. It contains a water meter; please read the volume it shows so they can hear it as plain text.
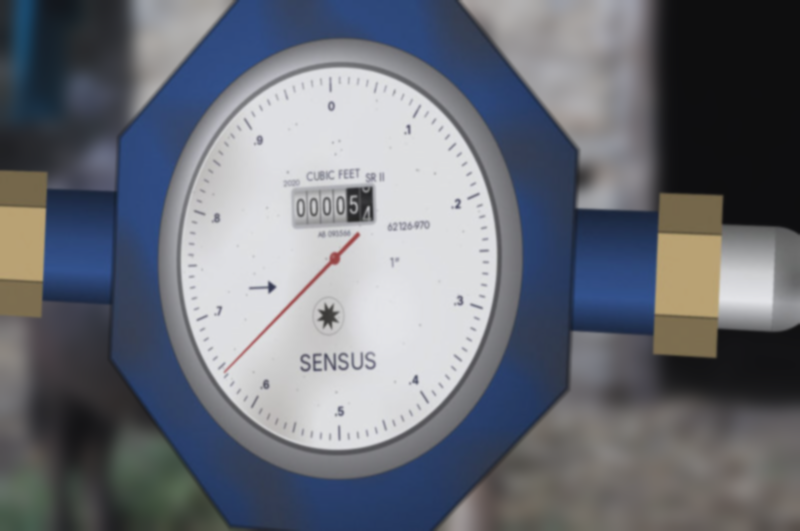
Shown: 53.64 ft³
